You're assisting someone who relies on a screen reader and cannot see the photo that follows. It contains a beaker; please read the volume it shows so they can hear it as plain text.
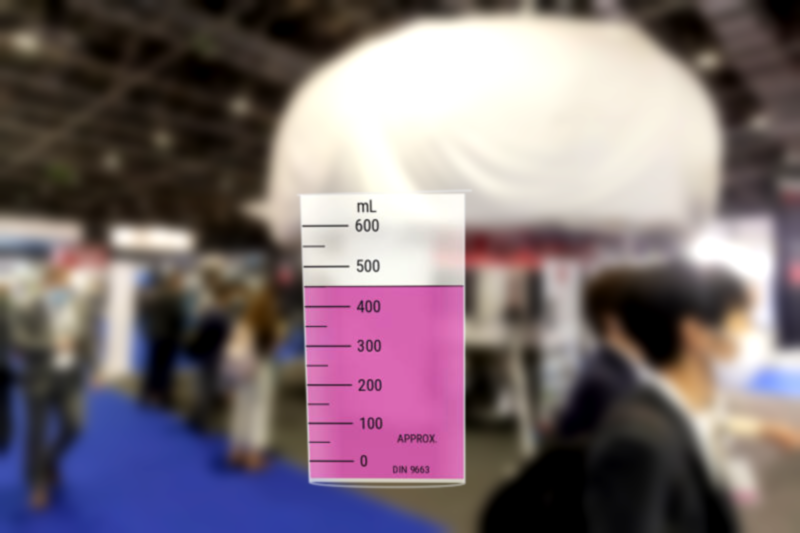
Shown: 450 mL
